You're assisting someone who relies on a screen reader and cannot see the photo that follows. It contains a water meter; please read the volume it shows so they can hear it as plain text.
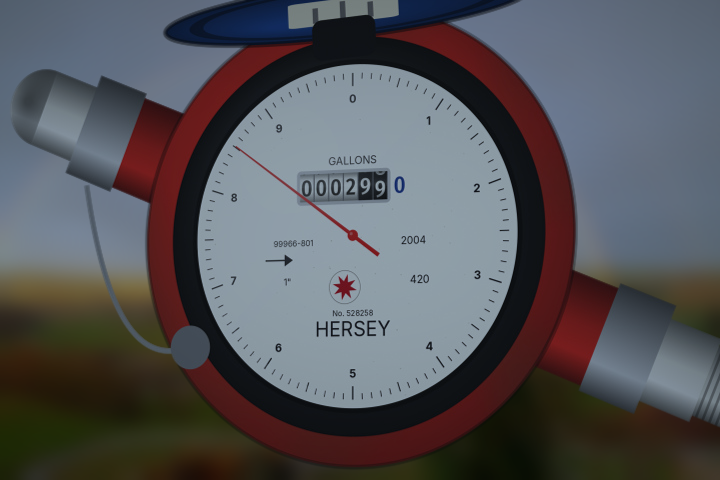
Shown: 2988.5 gal
